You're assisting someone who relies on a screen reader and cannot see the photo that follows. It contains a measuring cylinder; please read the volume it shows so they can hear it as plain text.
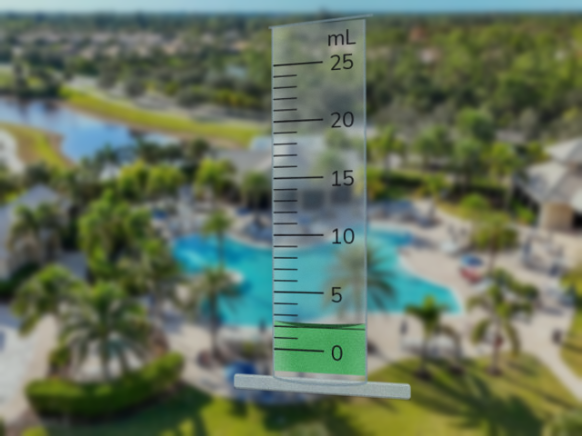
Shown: 2 mL
